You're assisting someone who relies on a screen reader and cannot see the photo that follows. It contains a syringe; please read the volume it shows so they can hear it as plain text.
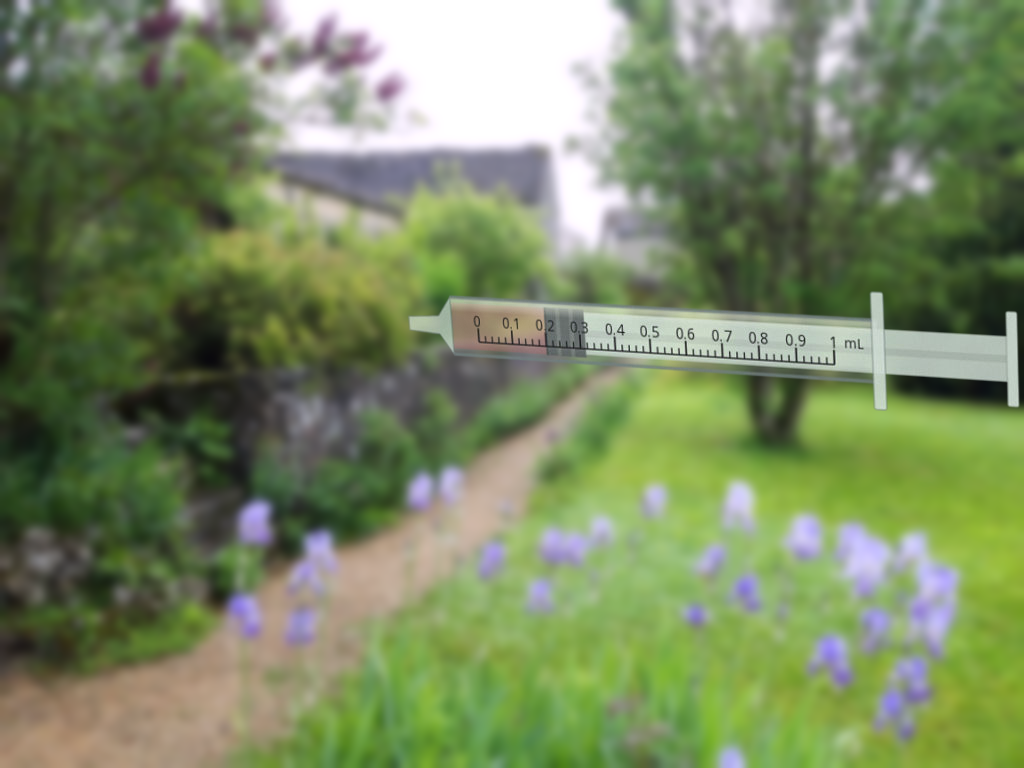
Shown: 0.2 mL
